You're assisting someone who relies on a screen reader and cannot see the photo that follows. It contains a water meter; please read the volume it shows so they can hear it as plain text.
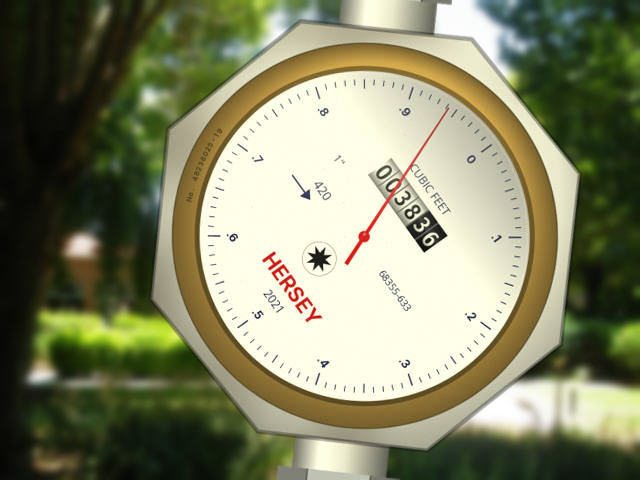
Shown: 3835.94 ft³
